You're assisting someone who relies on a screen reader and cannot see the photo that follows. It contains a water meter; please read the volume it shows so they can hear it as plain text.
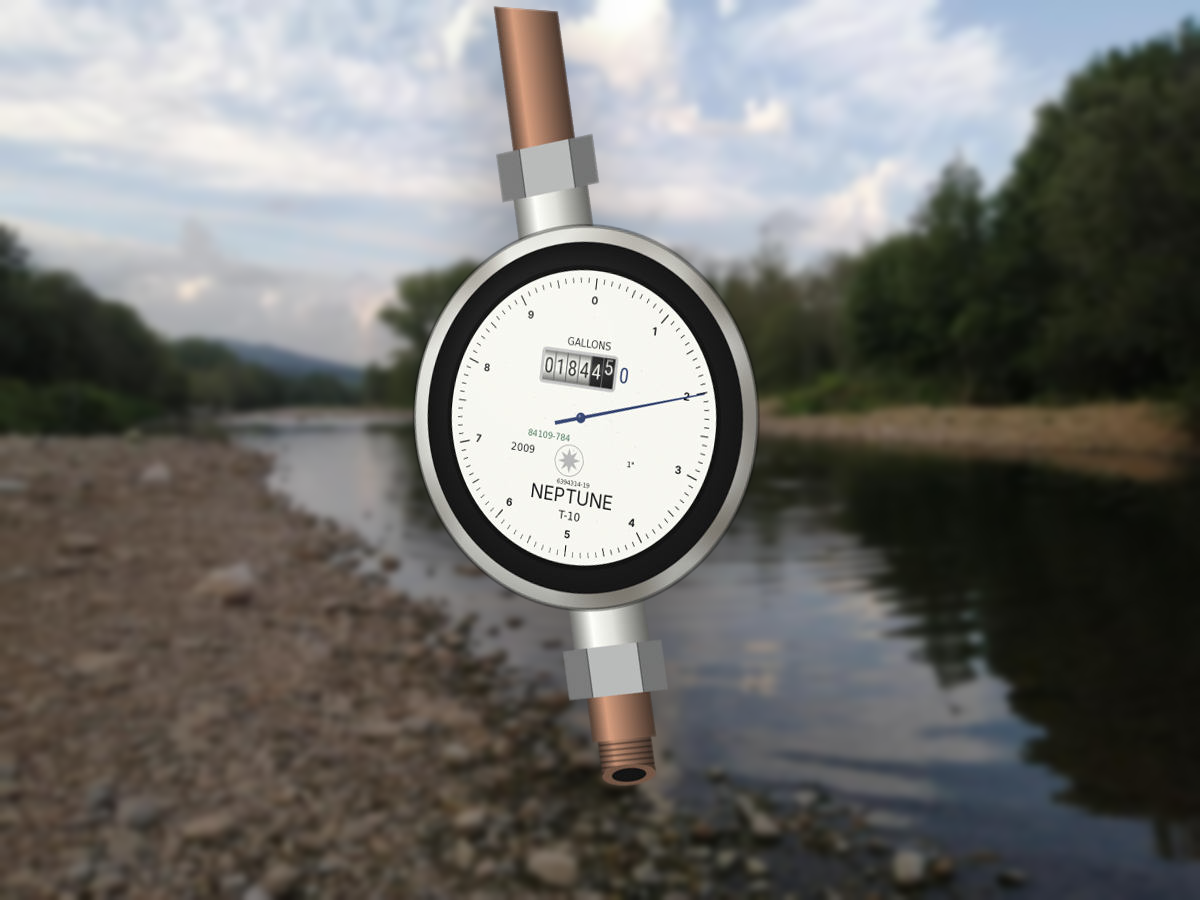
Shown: 184452.0 gal
